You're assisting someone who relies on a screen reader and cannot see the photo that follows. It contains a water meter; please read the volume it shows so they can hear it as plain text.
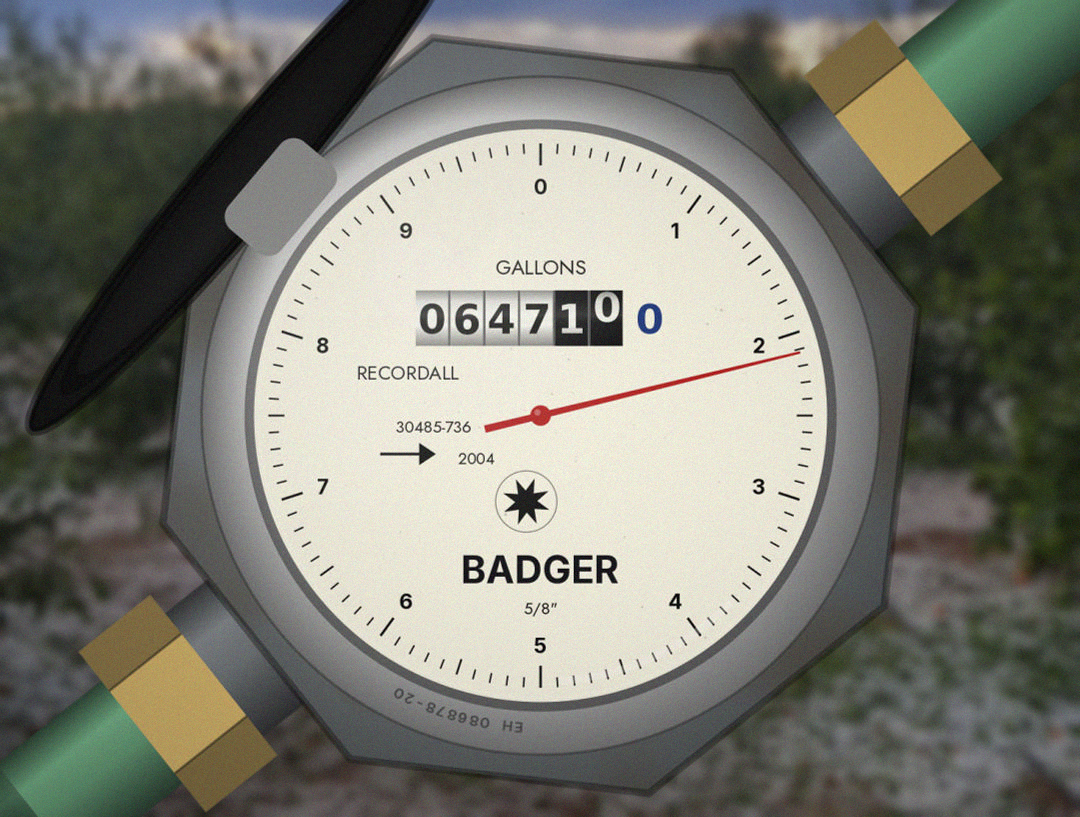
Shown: 647102.1 gal
